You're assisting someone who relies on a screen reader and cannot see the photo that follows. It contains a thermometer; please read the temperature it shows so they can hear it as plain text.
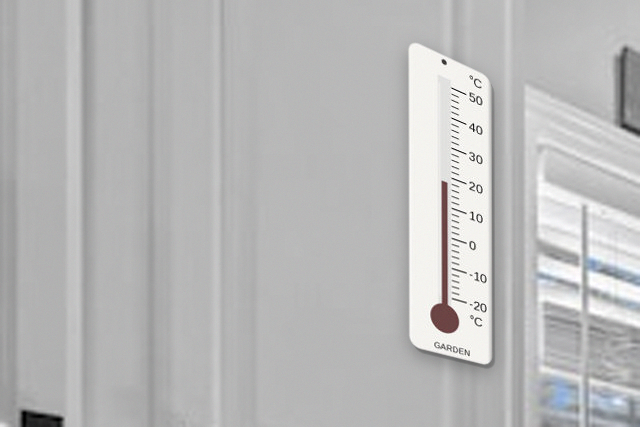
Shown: 18 °C
